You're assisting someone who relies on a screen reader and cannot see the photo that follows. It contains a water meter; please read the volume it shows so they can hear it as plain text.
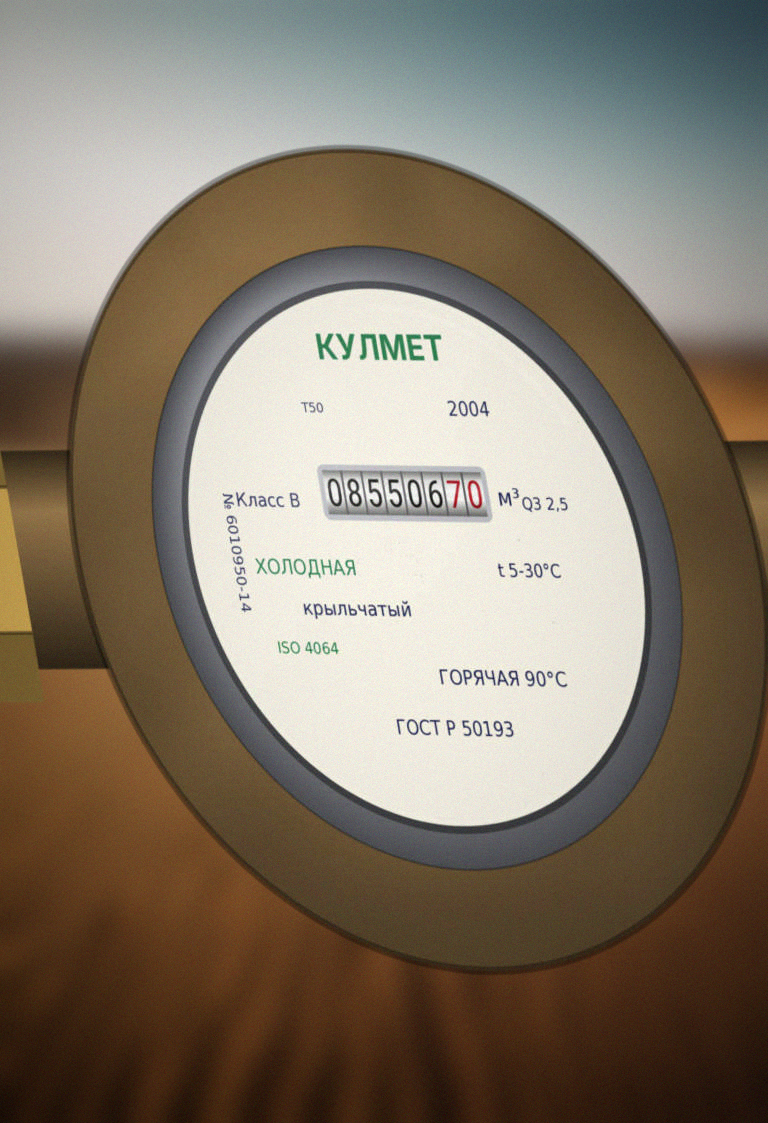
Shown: 85506.70 m³
